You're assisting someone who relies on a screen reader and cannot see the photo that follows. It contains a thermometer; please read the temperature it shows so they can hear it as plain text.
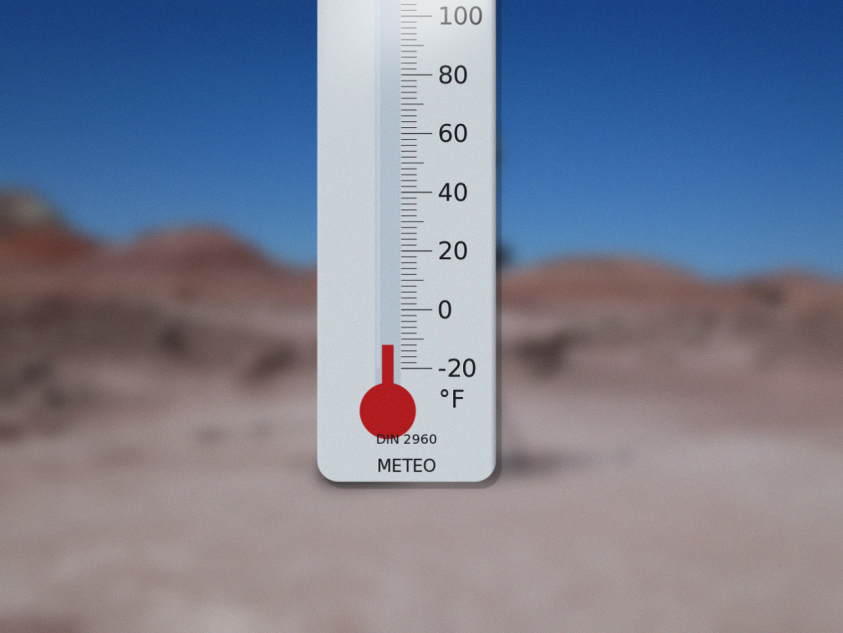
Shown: -12 °F
